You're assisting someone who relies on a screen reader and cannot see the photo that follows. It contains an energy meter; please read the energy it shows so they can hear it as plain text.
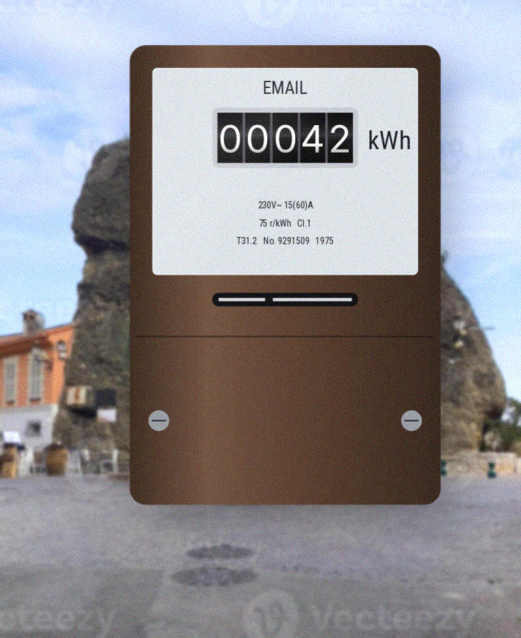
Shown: 42 kWh
